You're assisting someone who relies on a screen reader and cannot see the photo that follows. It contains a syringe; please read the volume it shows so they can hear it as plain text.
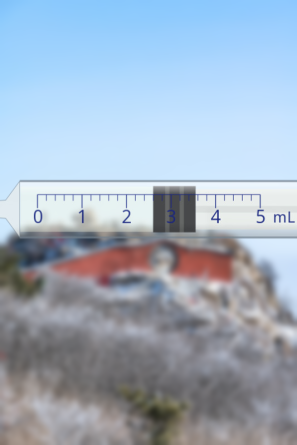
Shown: 2.6 mL
